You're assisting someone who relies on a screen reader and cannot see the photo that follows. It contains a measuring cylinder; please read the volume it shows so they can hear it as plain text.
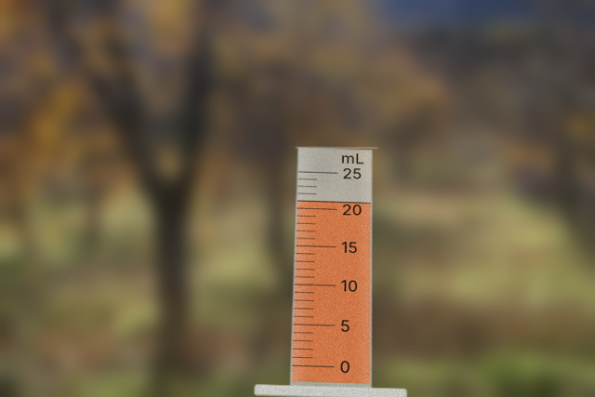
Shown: 21 mL
